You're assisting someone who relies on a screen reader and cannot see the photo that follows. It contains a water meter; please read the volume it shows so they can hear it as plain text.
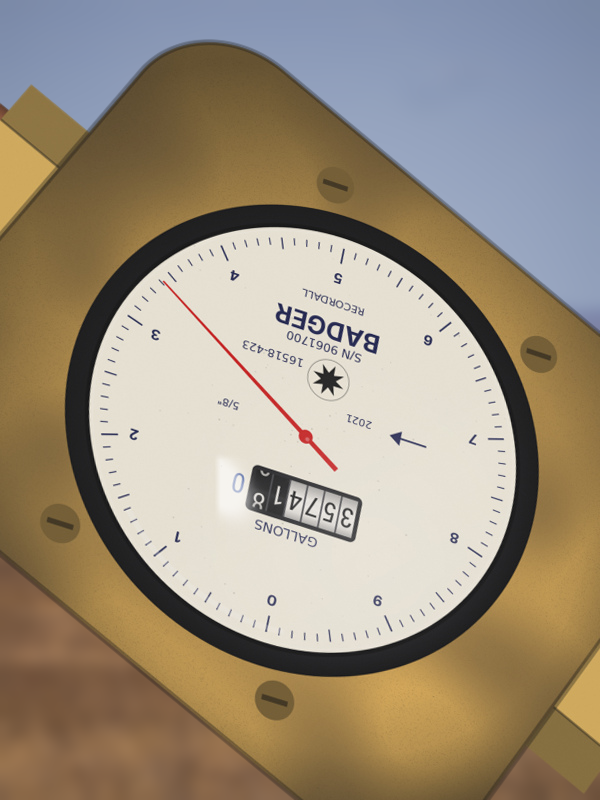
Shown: 3574183.4 gal
